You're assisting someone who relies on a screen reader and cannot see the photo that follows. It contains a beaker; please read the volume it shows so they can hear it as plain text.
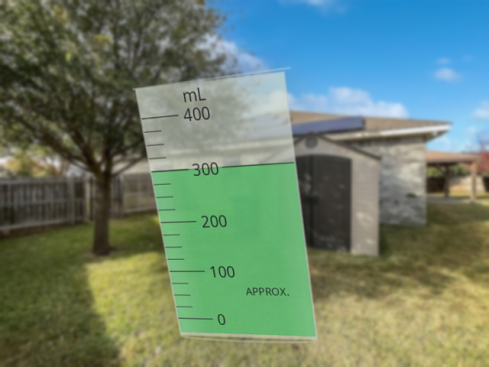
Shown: 300 mL
